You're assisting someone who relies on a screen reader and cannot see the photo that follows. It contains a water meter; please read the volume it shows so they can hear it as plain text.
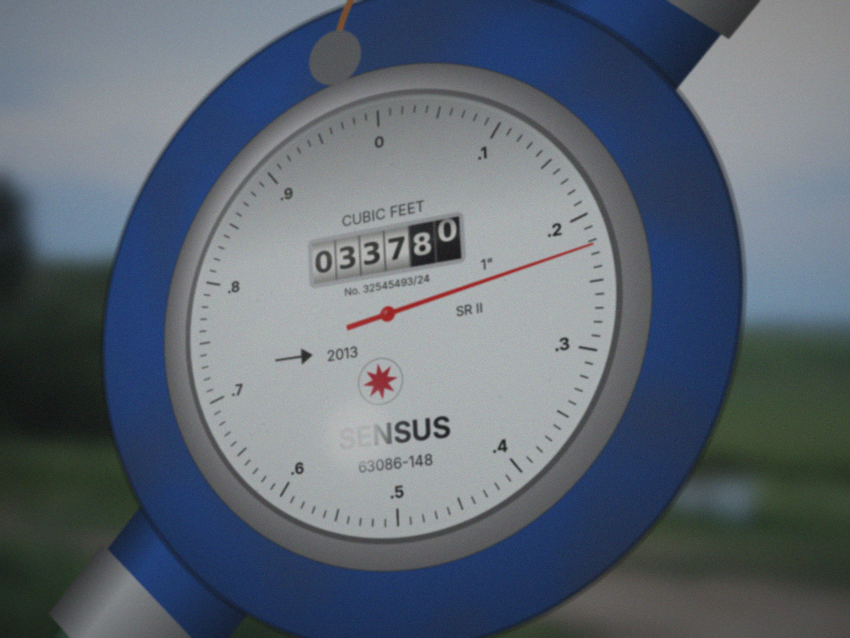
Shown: 33780.22 ft³
